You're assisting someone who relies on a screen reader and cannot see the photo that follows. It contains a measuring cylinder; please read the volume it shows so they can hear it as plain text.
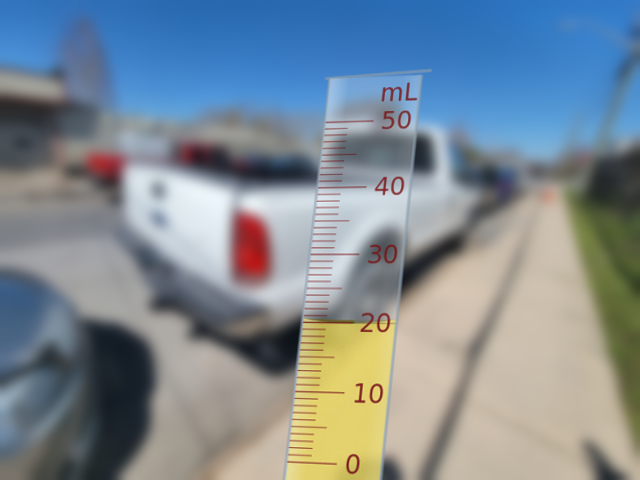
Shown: 20 mL
